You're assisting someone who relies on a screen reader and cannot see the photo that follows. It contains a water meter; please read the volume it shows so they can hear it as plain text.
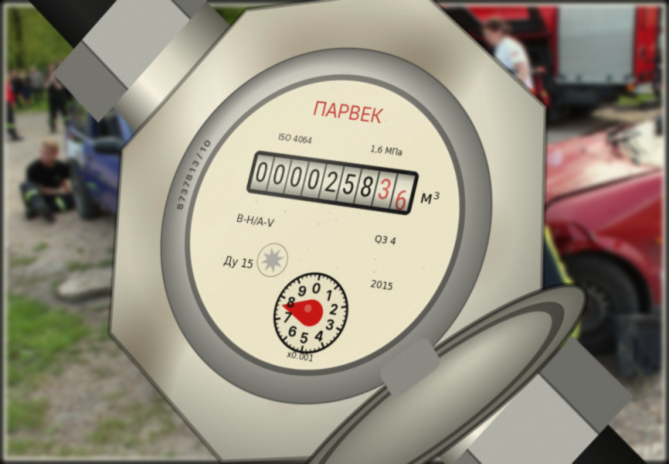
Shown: 258.357 m³
